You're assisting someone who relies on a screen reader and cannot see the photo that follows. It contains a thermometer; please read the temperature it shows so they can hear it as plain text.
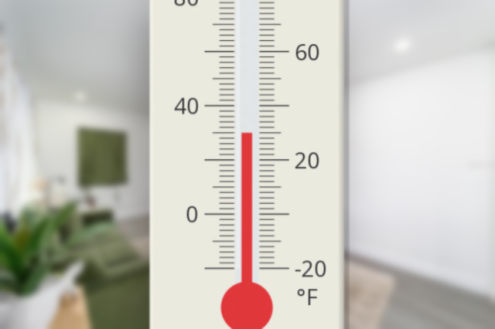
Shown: 30 °F
